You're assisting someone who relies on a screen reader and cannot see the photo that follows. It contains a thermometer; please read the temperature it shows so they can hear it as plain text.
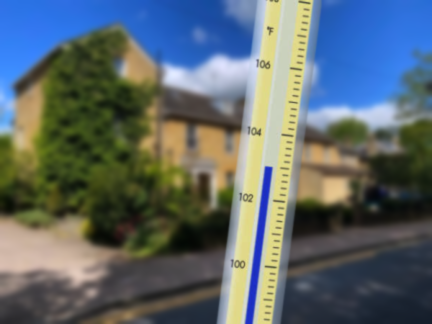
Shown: 103 °F
